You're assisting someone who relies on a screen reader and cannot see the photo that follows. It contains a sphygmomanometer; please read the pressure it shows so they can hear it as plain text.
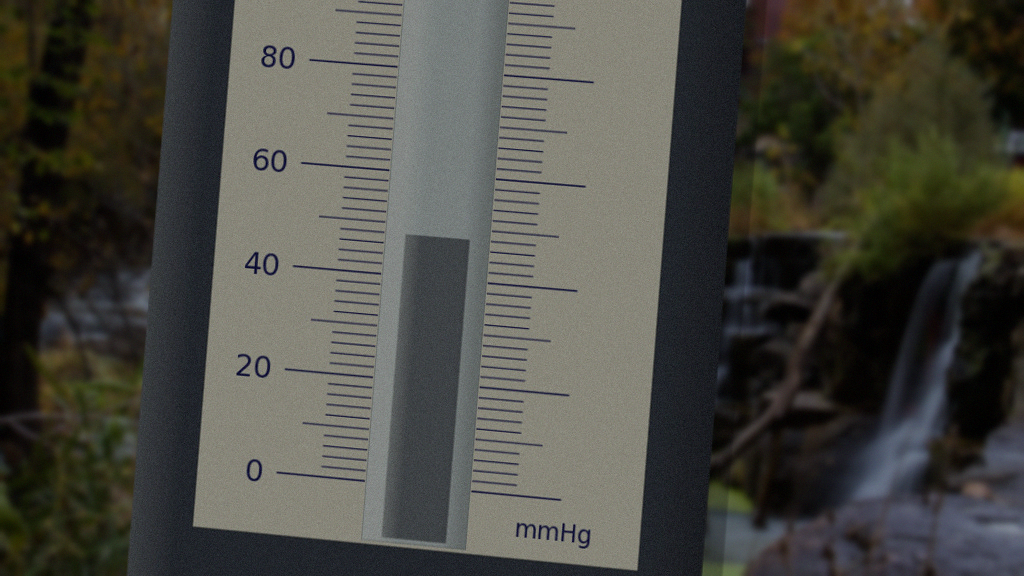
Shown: 48 mmHg
